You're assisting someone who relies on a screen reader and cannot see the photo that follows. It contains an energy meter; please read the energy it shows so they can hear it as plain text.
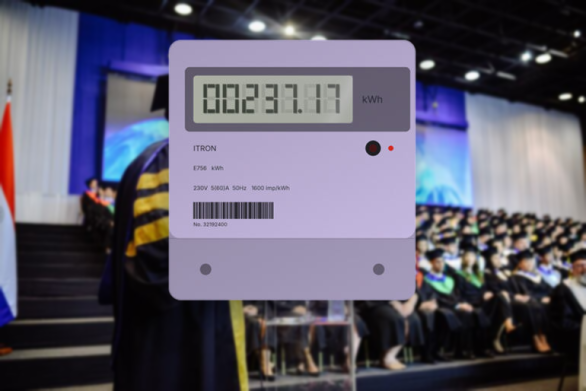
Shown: 237.17 kWh
